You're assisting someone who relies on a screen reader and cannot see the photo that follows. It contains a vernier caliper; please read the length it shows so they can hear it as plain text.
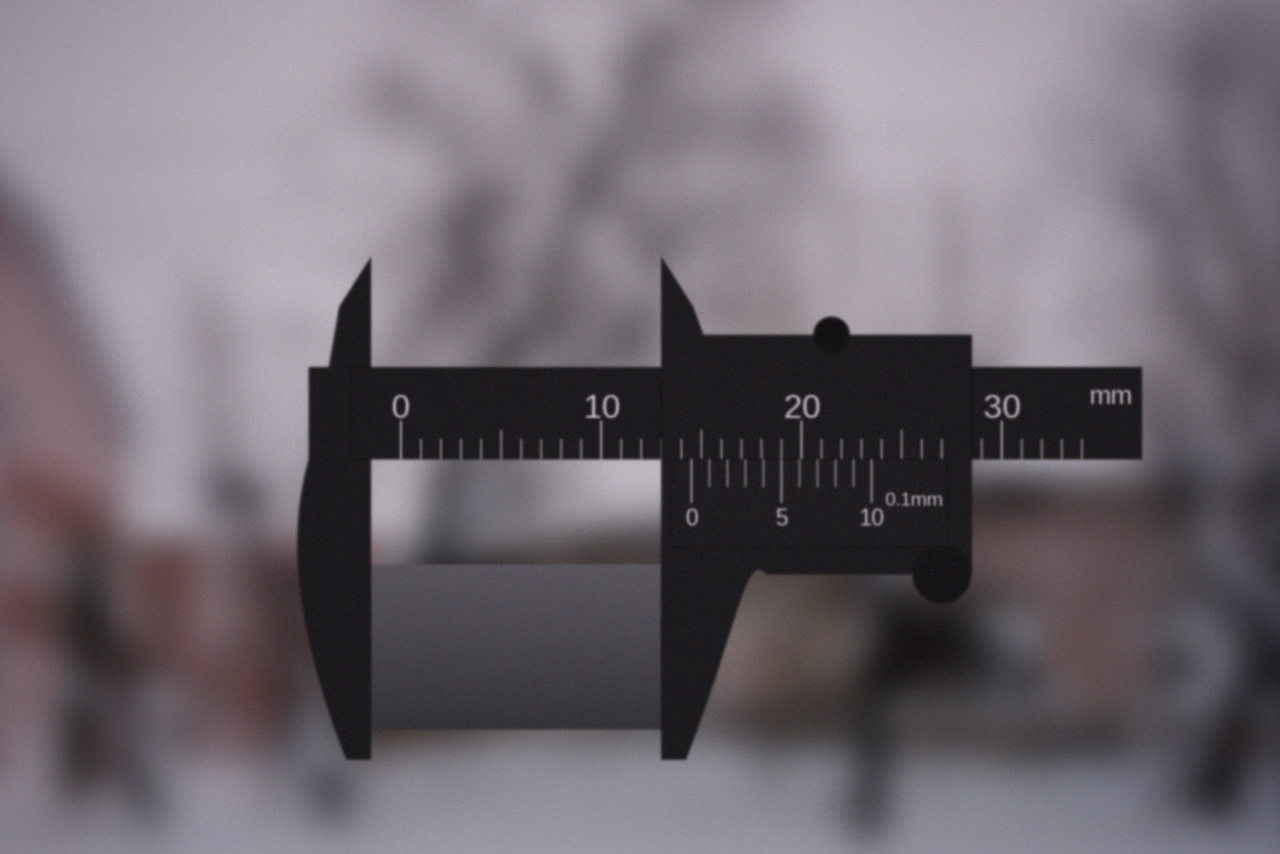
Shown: 14.5 mm
